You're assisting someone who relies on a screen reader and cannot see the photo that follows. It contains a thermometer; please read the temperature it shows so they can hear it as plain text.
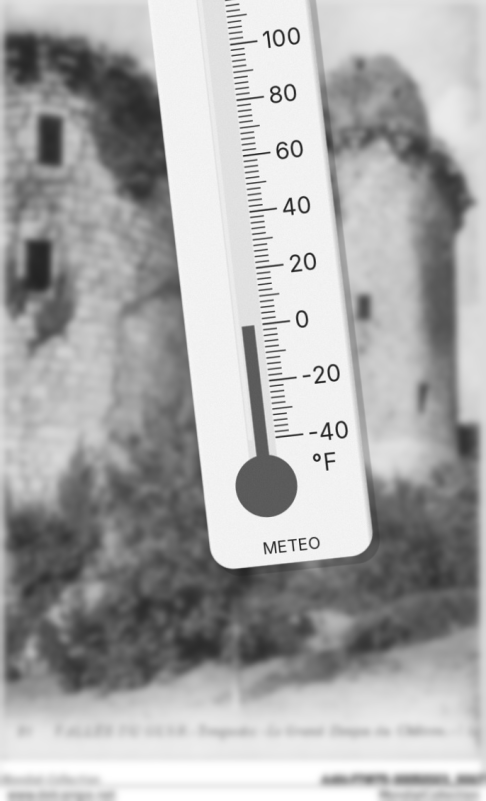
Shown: 0 °F
